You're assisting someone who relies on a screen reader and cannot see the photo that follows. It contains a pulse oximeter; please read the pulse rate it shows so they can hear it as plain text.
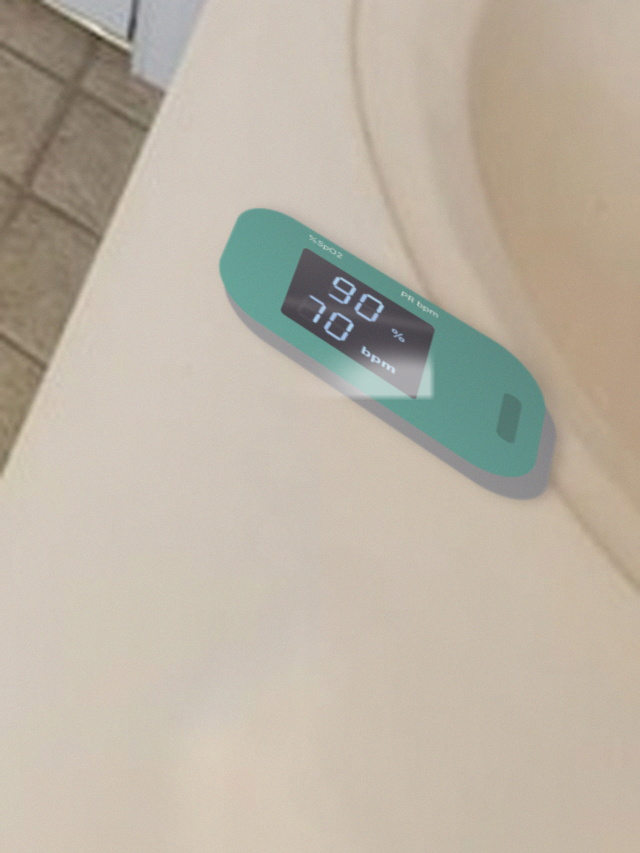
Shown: 70 bpm
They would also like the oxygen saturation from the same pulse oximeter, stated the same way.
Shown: 90 %
